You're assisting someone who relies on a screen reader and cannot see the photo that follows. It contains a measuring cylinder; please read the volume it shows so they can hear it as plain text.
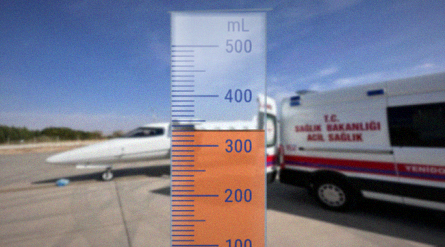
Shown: 330 mL
